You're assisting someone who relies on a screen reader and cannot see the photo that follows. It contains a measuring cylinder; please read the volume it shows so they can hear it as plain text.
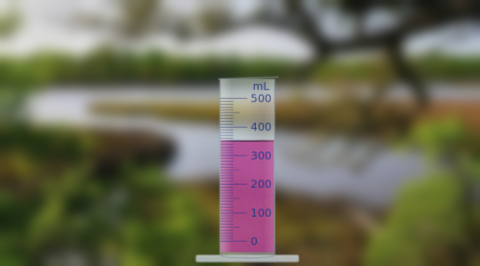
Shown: 350 mL
